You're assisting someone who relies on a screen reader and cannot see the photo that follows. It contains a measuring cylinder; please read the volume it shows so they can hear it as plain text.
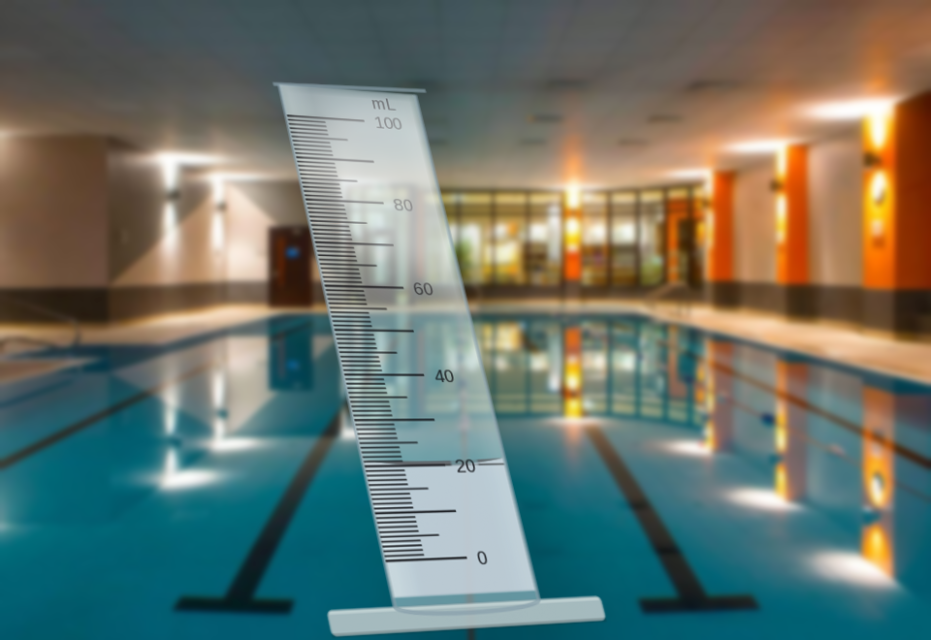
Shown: 20 mL
